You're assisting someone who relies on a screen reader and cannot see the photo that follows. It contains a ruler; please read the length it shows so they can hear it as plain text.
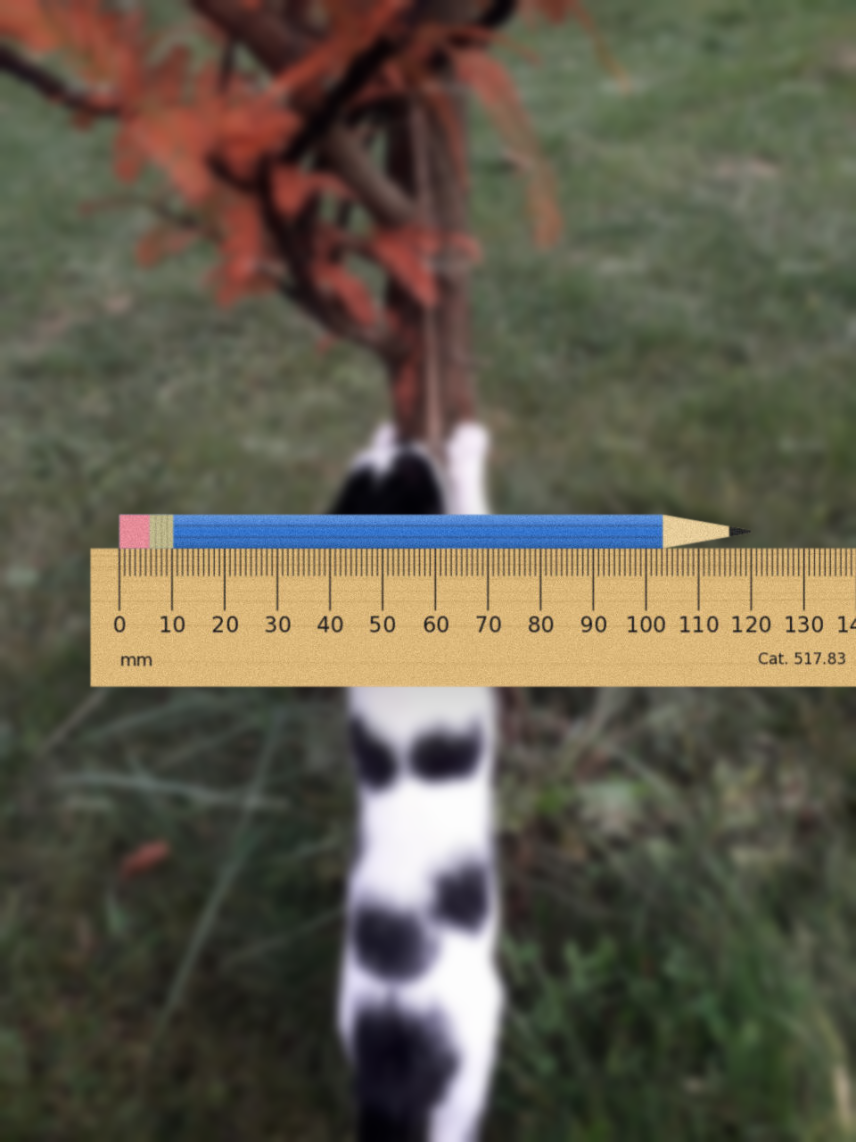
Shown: 120 mm
